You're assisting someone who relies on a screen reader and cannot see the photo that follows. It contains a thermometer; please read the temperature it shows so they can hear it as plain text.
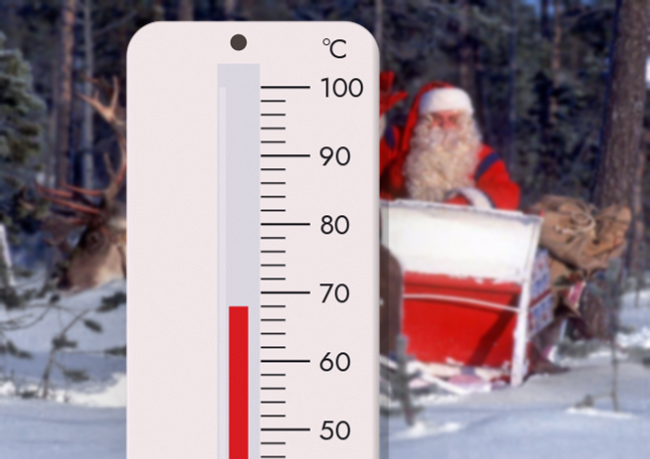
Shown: 68 °C
